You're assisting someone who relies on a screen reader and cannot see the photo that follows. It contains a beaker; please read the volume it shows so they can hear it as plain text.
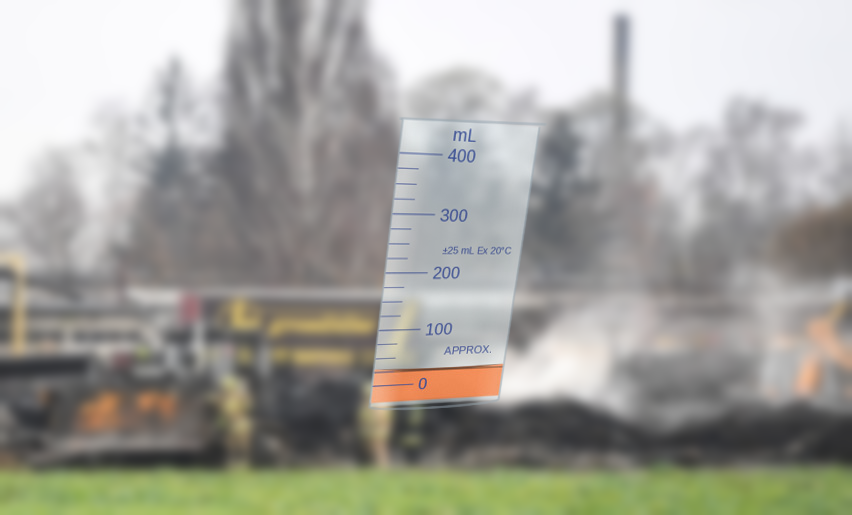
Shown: 25 mL
